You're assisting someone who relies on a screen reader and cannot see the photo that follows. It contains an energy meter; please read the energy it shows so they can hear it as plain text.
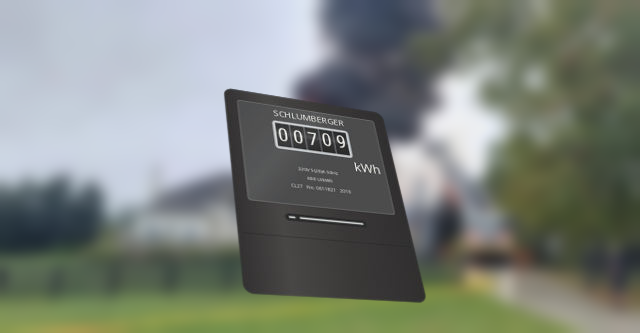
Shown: 709 kWh
